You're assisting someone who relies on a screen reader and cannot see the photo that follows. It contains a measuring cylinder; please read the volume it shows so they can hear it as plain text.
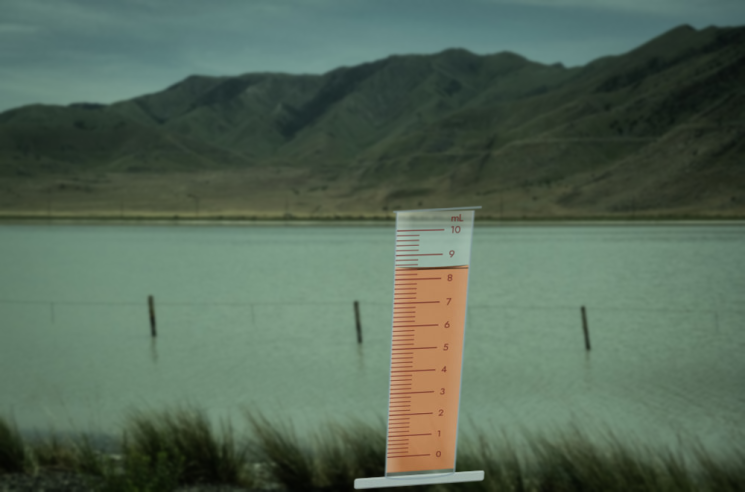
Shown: 8.4 mL
